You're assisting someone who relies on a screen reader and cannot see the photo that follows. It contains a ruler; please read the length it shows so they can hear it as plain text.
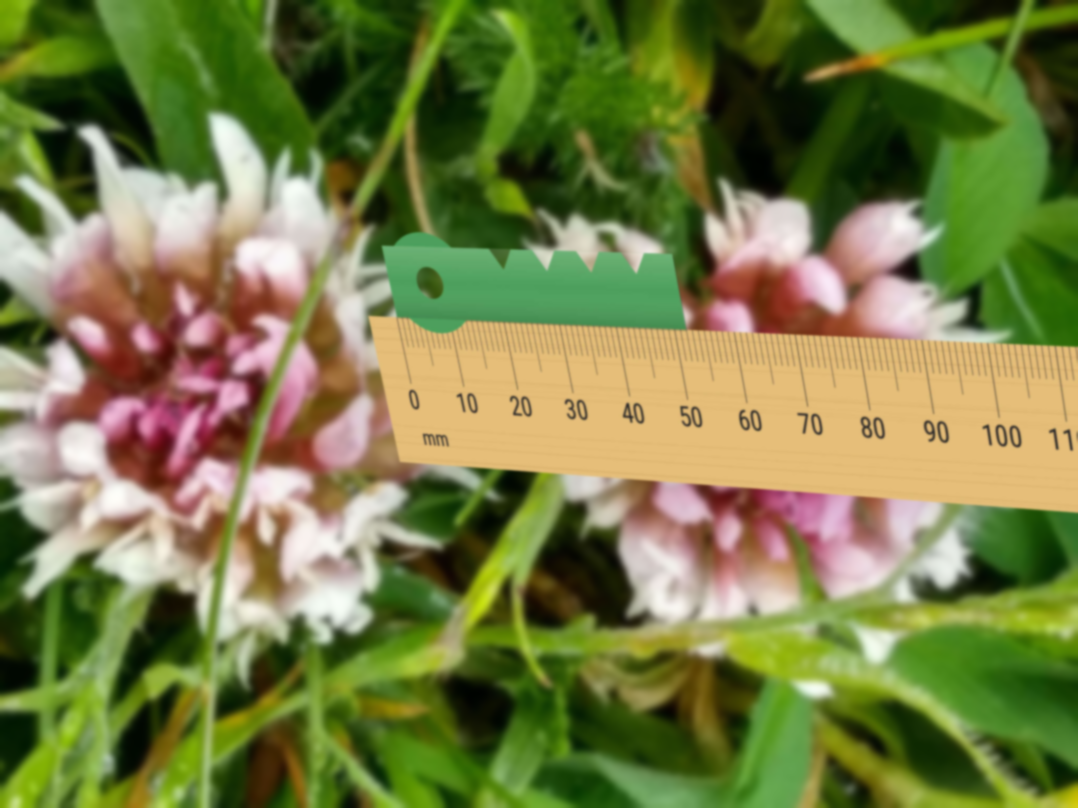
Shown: 52 mm
